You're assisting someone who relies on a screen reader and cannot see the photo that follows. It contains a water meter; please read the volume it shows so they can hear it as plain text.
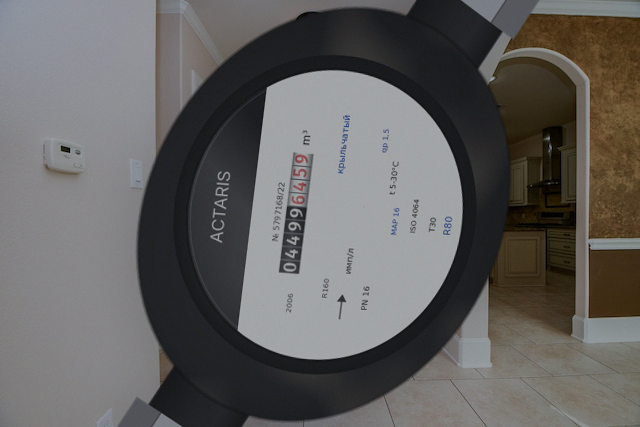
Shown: 4499.6459 m³
